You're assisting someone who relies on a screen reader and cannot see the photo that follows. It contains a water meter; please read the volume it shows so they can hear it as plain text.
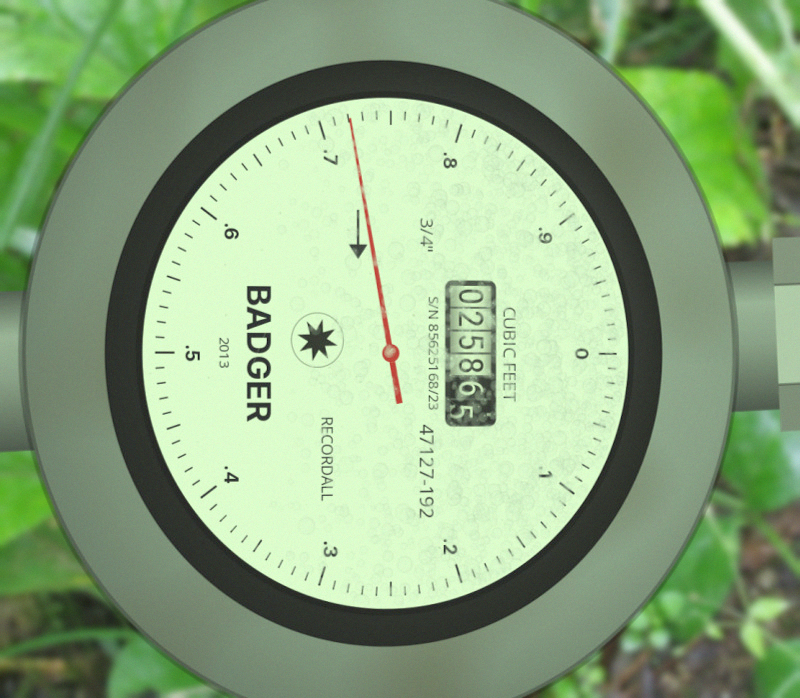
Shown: 25864.72 ft³
